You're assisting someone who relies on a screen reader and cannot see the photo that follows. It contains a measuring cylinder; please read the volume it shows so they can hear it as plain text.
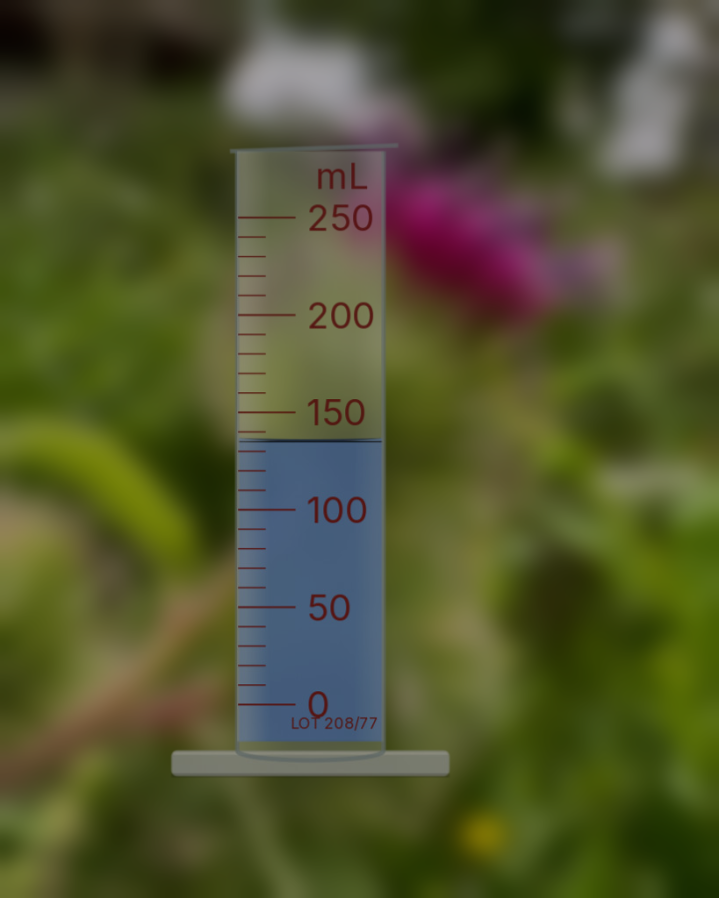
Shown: 135 mL
